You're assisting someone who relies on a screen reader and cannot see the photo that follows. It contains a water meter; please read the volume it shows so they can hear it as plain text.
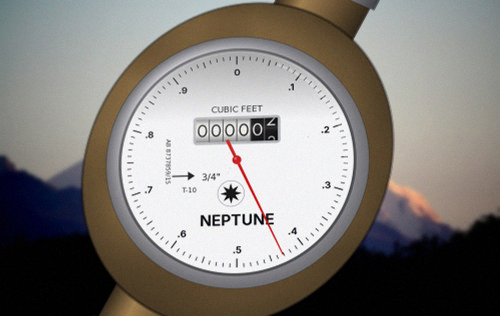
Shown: 2.43 ft³
